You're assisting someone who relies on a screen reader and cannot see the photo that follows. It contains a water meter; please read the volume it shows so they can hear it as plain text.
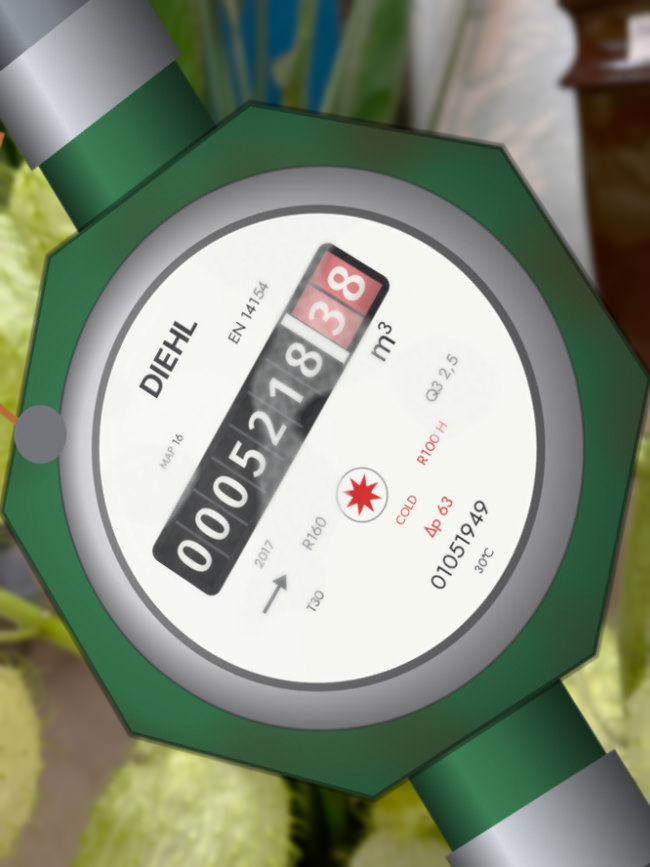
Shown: 5218.38 m³
